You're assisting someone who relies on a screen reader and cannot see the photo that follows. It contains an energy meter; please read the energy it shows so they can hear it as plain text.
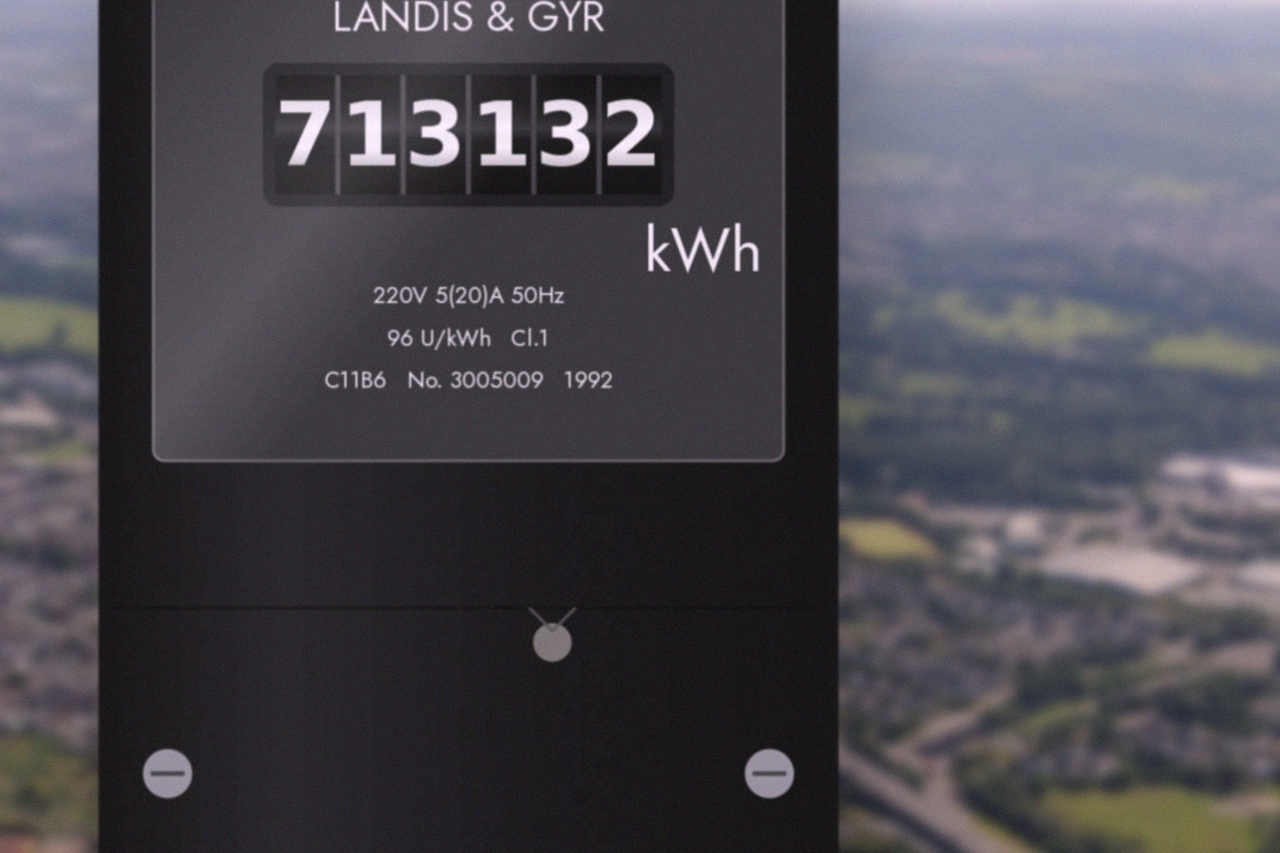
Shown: 713132 kWh
